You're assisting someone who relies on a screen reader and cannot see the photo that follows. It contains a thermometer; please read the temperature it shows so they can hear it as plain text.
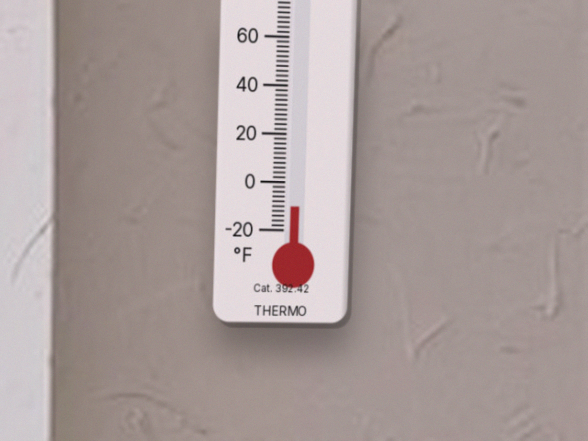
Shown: -10 °F
